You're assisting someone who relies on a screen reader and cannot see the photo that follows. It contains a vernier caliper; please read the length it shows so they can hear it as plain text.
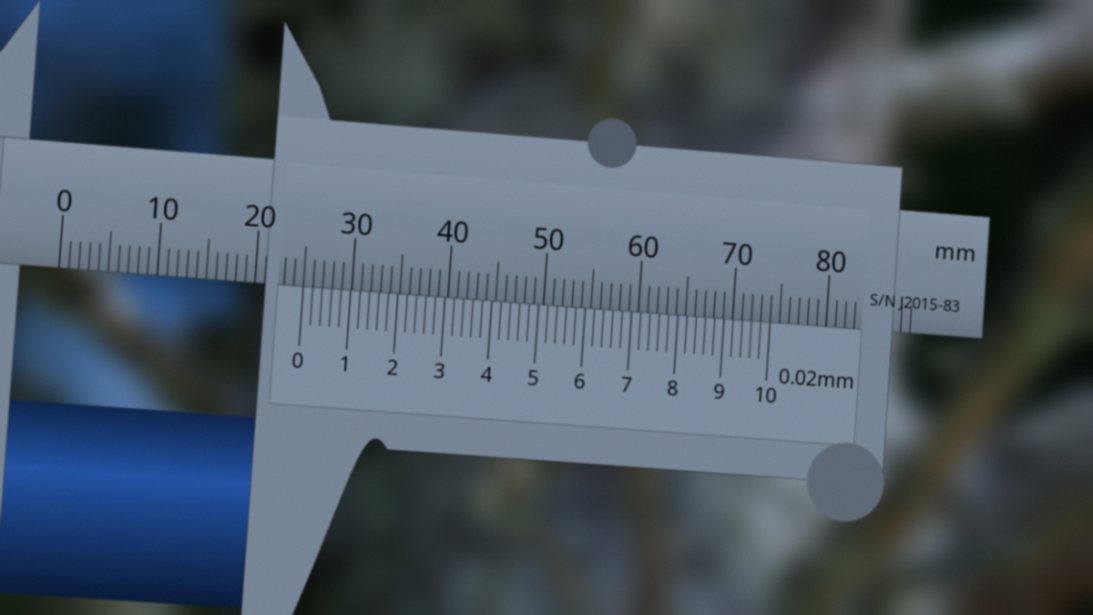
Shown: 25.0 mm
